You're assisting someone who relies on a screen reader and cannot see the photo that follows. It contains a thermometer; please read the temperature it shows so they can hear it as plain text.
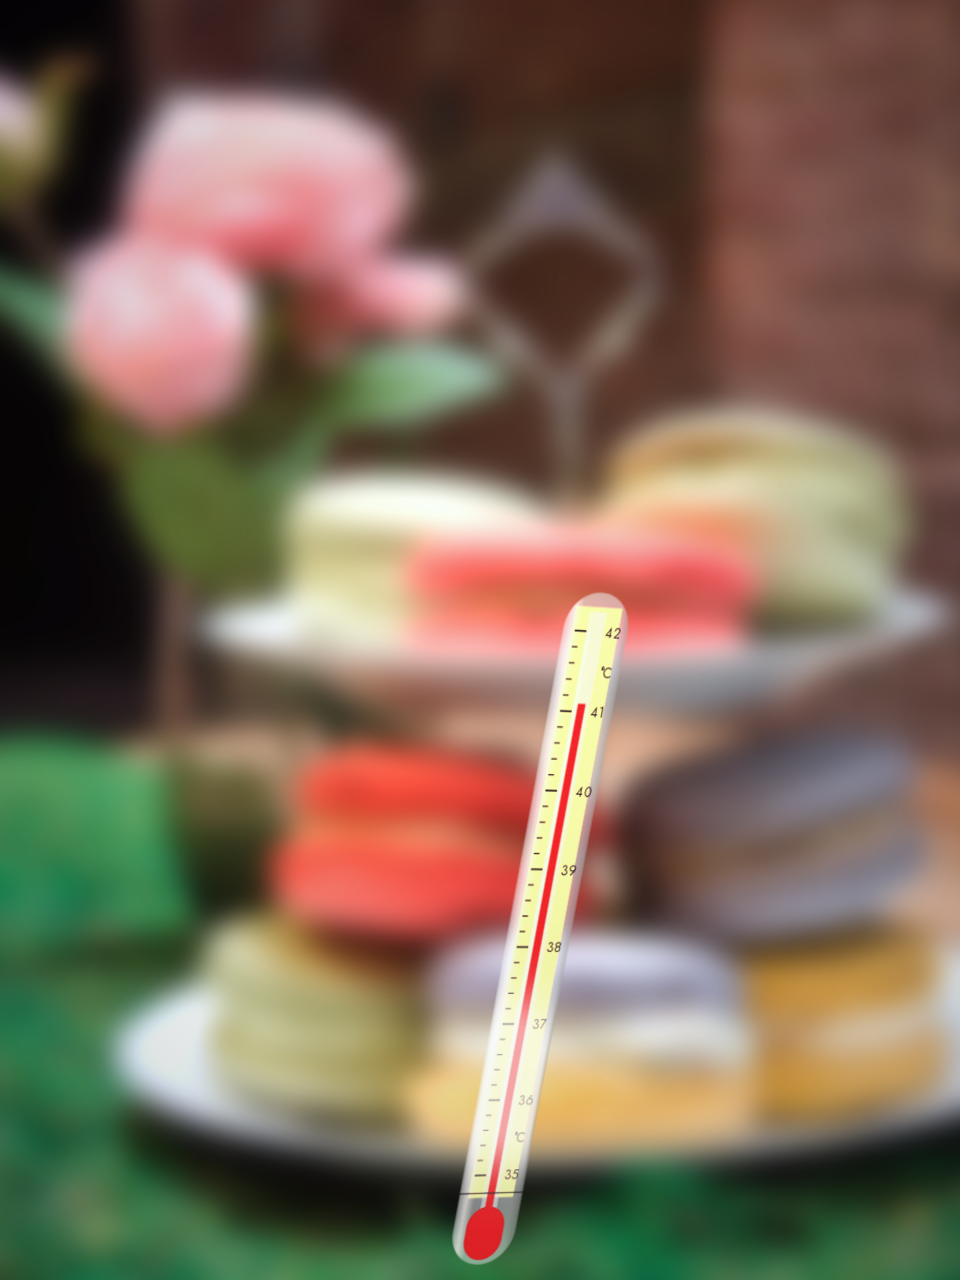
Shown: 41.1 °C
